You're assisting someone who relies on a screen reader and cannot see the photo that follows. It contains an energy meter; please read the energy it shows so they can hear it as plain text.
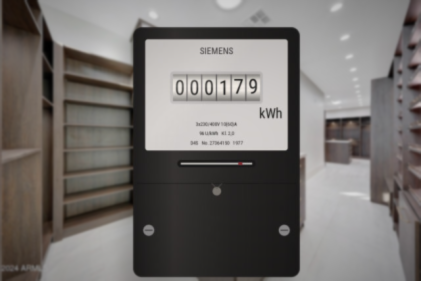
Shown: 179 kWh
